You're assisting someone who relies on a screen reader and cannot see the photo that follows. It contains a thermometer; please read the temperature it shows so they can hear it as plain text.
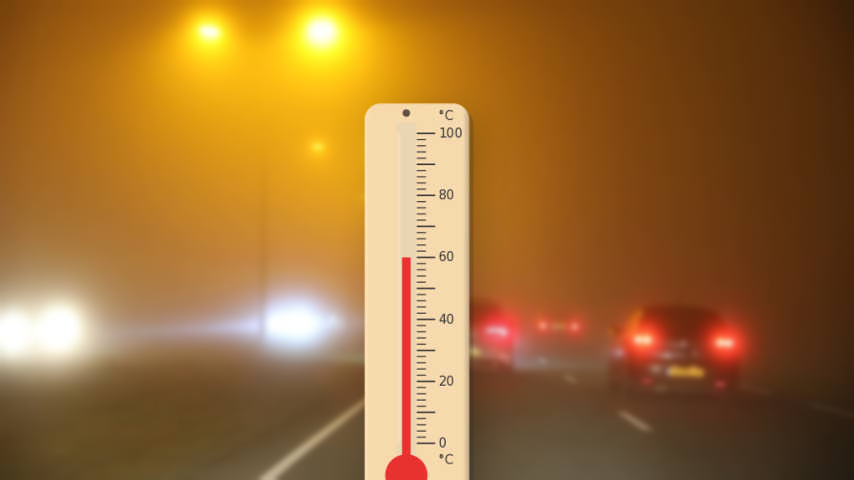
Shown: 60 °C
